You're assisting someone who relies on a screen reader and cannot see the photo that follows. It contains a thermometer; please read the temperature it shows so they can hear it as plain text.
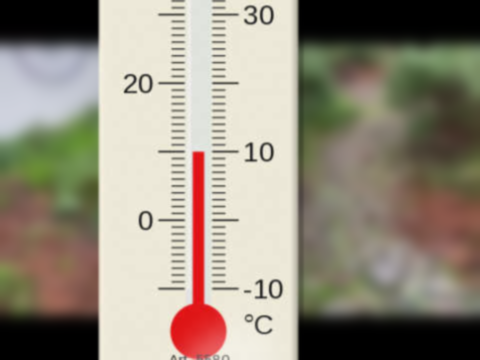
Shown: 10 °C
